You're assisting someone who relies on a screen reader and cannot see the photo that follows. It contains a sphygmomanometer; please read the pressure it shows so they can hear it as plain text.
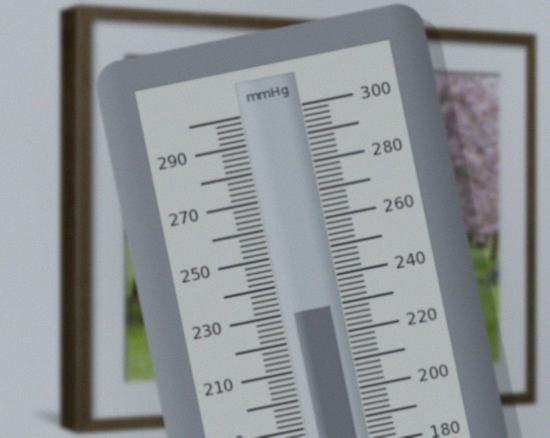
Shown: 230 mmHg
